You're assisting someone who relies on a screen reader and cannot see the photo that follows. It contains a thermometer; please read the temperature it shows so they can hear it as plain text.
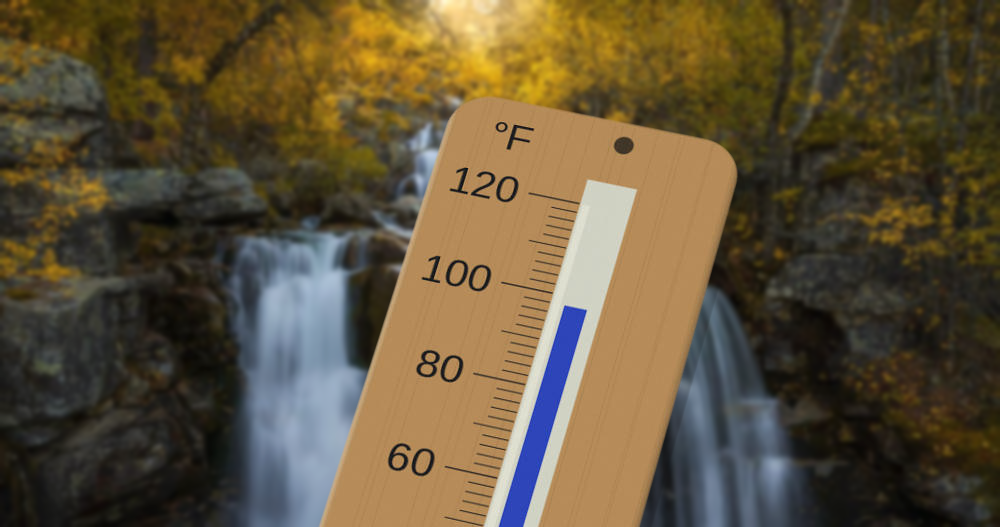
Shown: 98 °F
